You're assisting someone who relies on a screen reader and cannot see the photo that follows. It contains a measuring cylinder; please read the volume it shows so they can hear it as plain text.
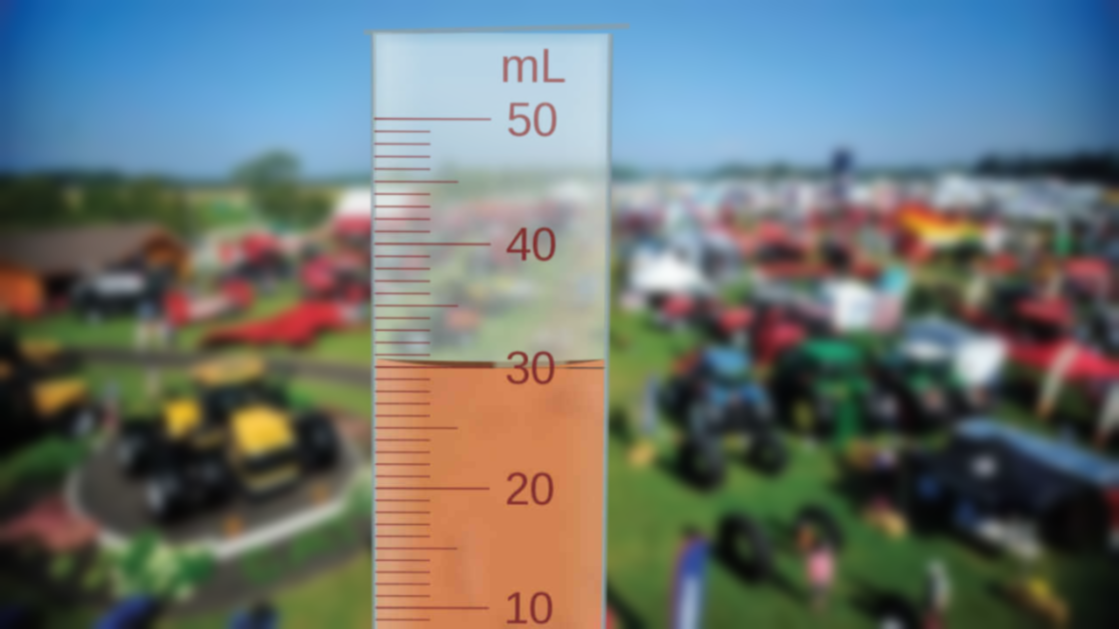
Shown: 30 mL
